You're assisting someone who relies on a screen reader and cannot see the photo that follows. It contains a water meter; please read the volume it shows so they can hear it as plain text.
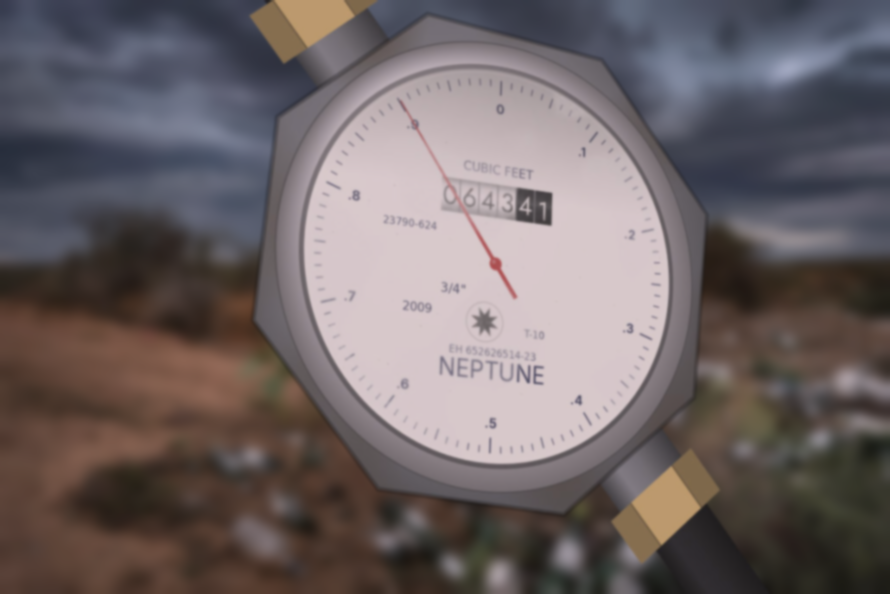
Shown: 64340.90 ft³
